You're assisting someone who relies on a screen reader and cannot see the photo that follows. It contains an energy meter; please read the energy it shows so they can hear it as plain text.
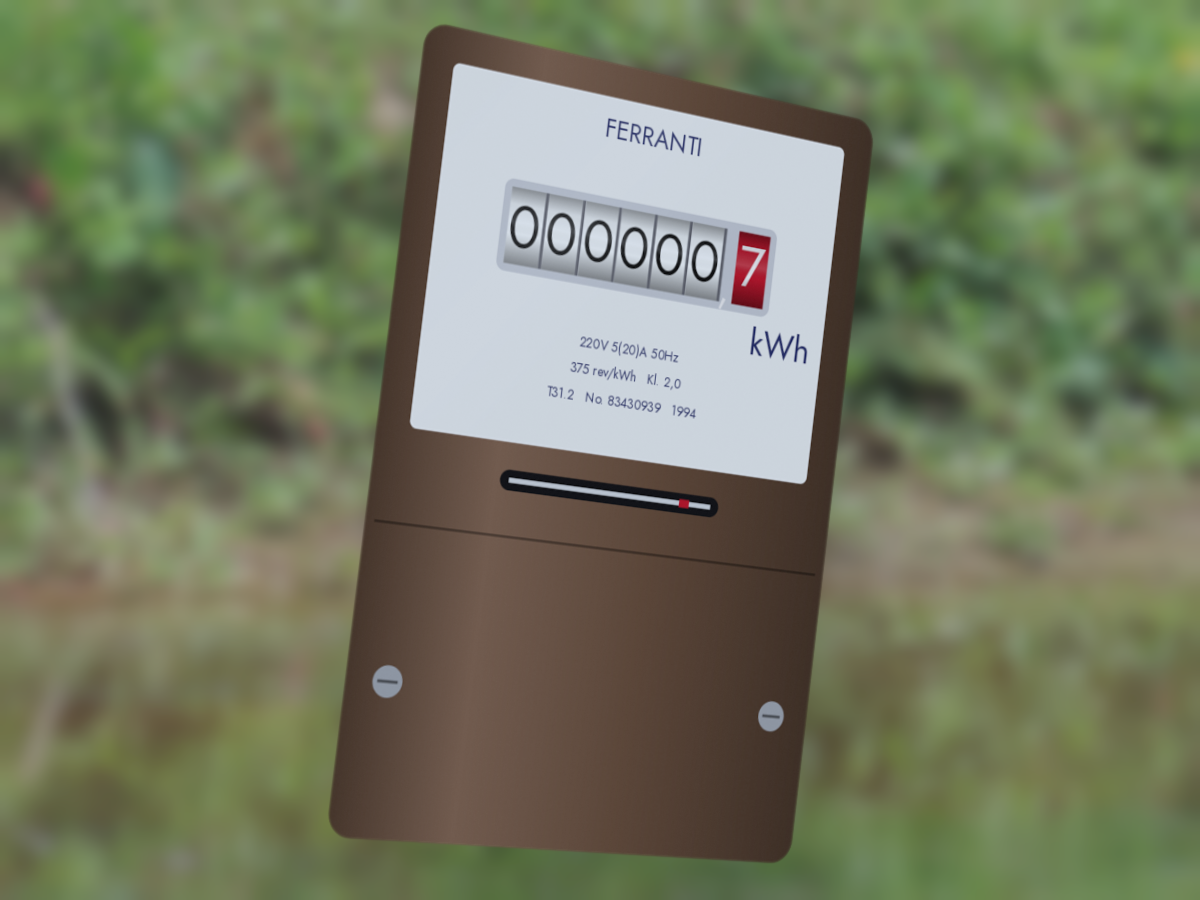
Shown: 0.7 kWh
